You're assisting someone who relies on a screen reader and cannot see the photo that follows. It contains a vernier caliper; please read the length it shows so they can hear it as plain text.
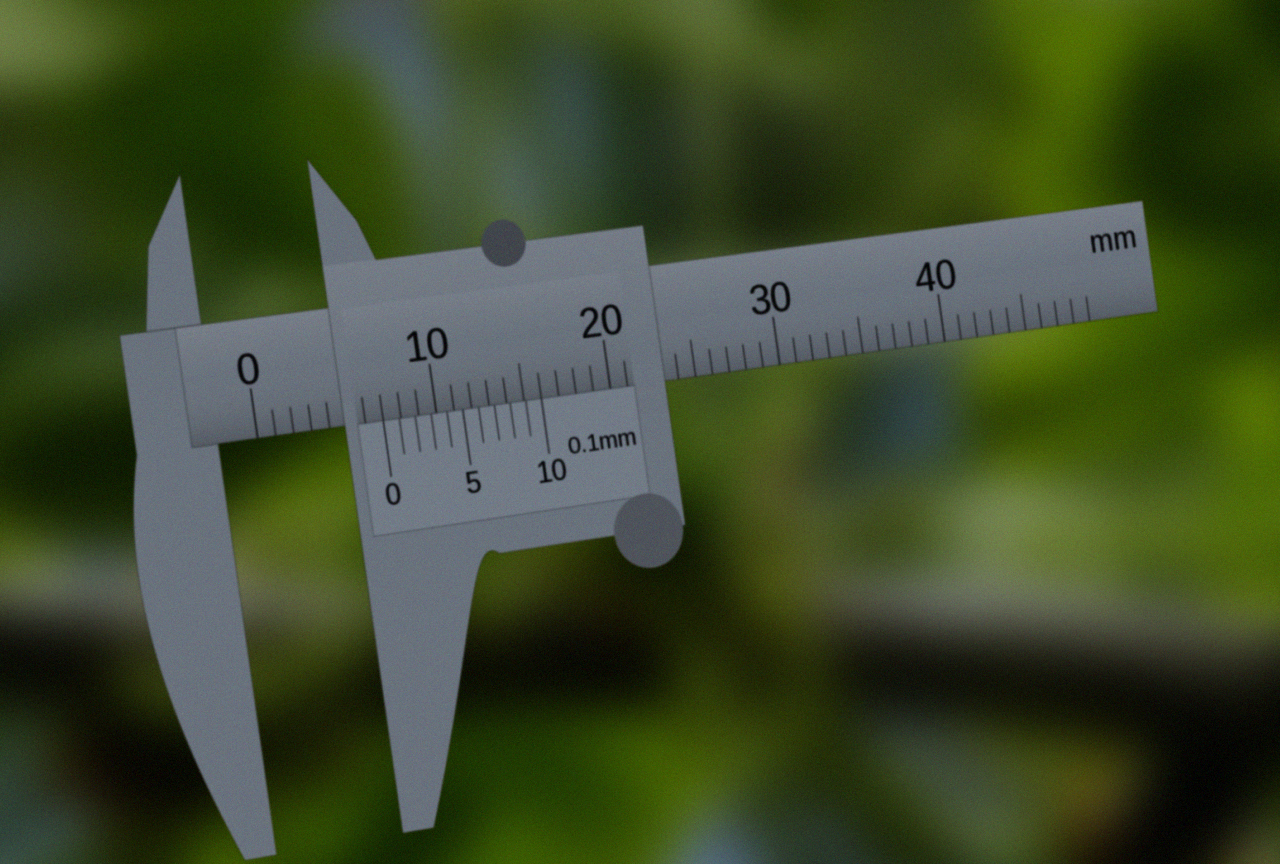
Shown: 7.0 mm
